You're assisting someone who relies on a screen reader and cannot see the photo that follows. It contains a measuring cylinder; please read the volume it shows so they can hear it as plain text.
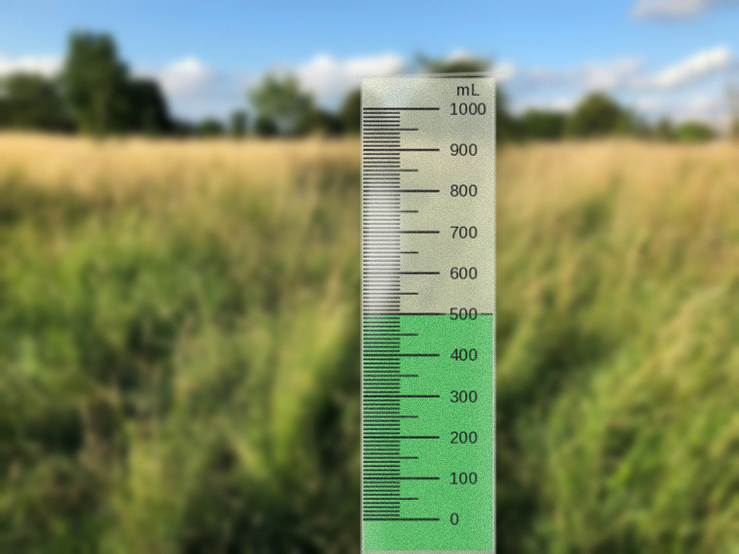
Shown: 500 mL
